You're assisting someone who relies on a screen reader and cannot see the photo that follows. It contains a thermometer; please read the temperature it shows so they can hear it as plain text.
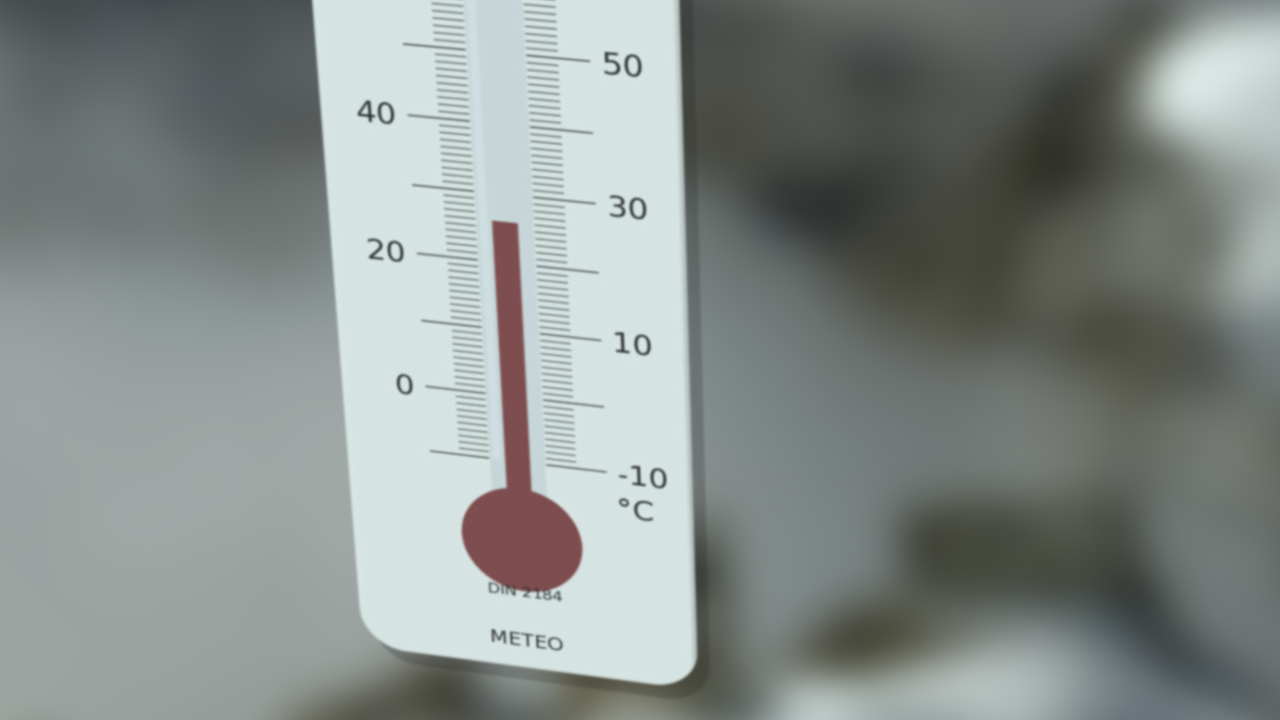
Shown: 26 °C
